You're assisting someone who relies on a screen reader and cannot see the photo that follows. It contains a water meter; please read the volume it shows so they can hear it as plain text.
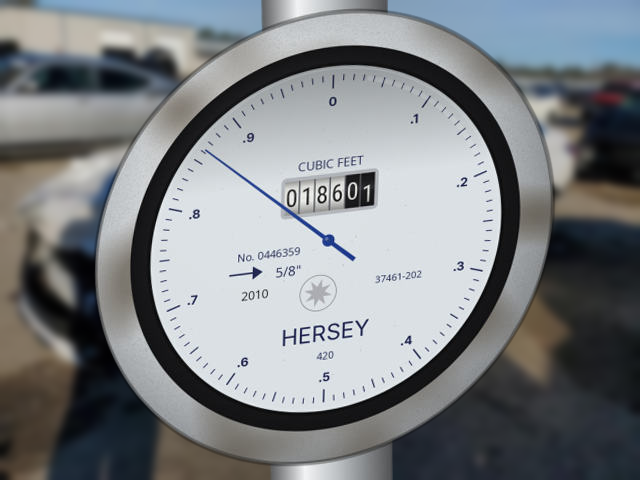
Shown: 18600.86 ft³
